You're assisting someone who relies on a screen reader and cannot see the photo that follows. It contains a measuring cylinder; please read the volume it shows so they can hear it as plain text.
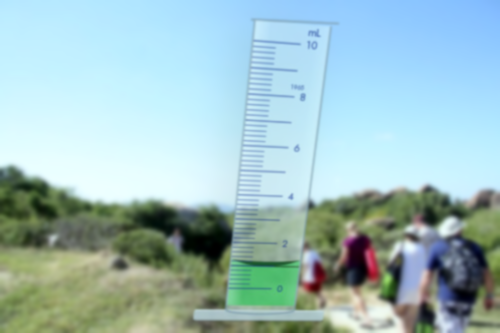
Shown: 1 mL
